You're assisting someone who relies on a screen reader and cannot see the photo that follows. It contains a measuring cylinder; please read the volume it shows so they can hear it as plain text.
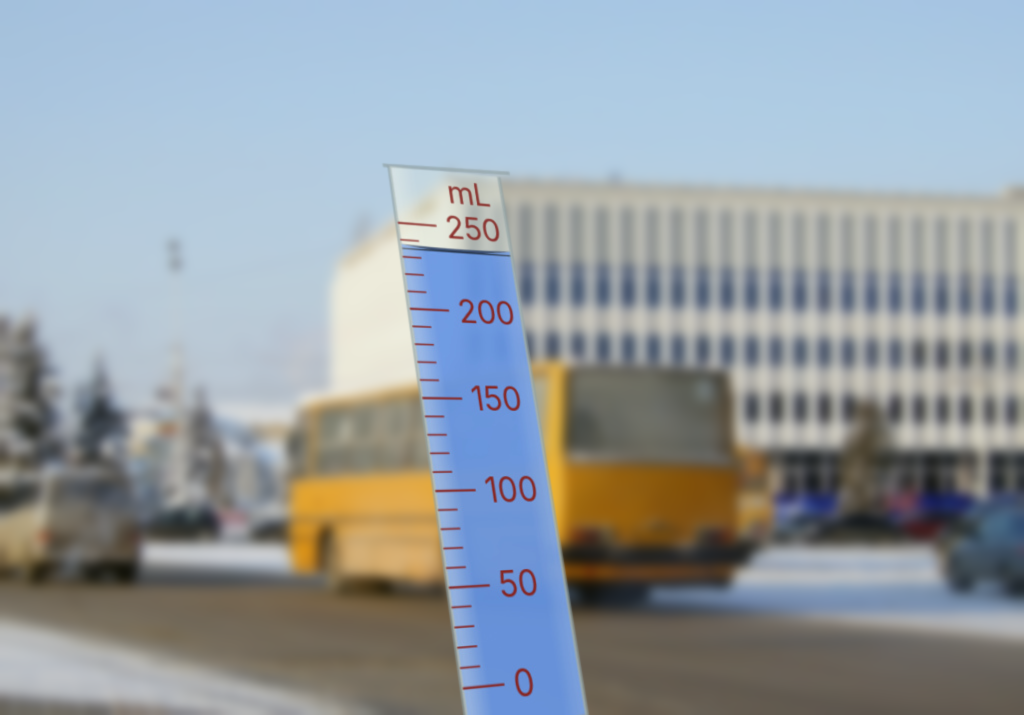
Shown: 235 mL
